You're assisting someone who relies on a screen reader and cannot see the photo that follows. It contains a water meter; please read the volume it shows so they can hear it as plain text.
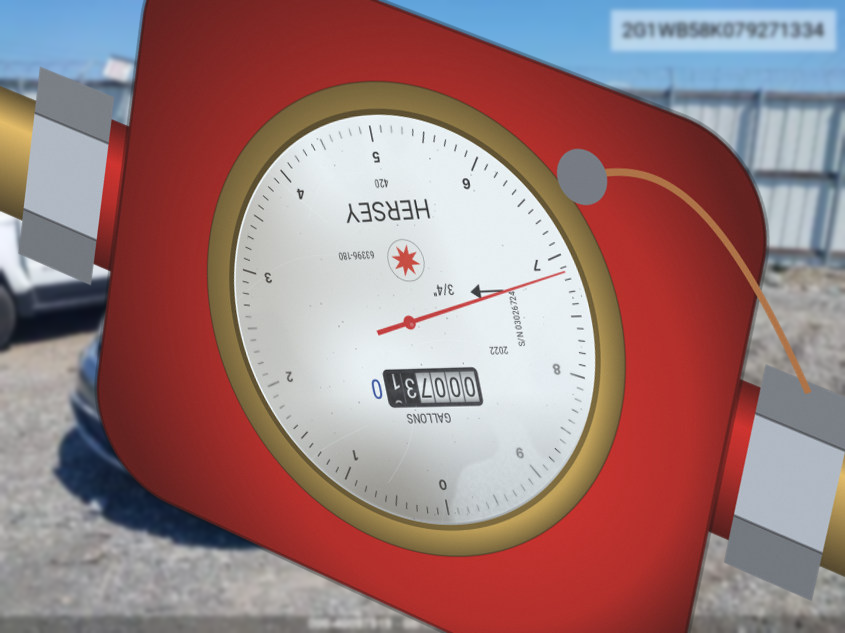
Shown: 7307.1 gal
